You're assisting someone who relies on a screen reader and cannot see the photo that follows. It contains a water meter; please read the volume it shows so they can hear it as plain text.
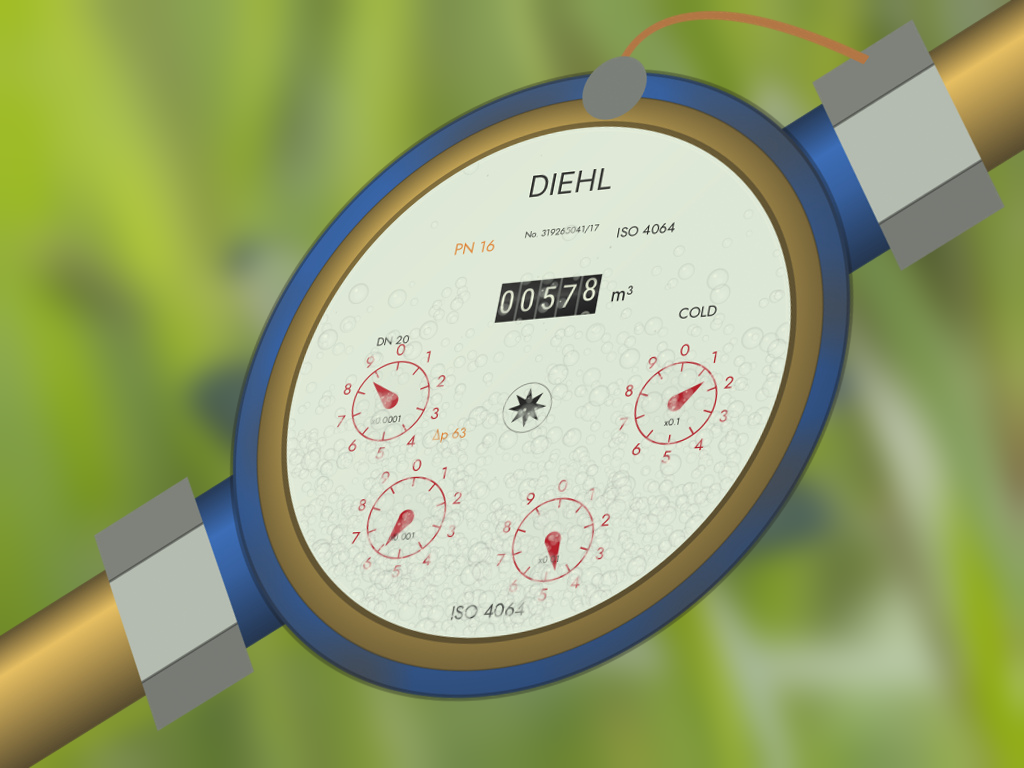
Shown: 578.1458 m³
